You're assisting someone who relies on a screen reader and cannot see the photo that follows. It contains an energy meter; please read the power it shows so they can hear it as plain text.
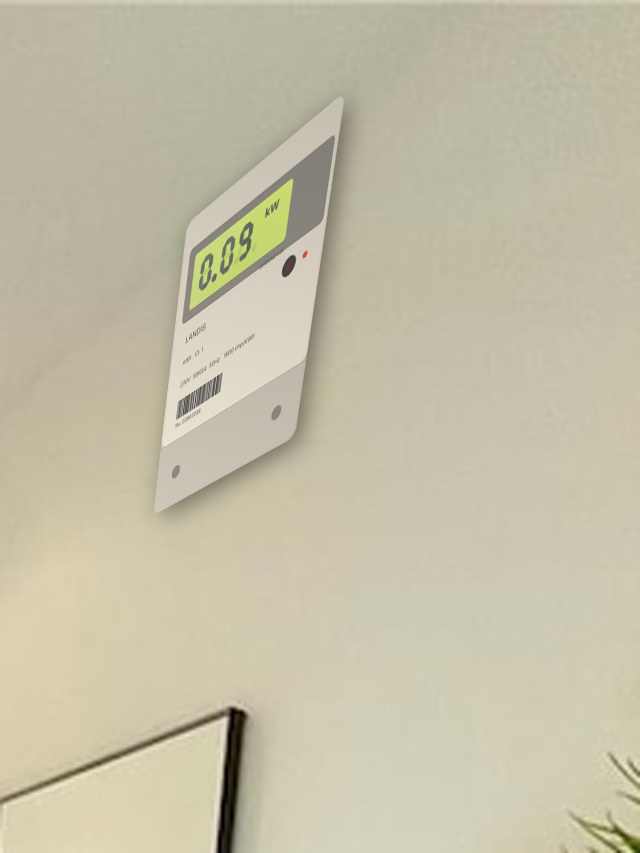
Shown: 0.09 kW
